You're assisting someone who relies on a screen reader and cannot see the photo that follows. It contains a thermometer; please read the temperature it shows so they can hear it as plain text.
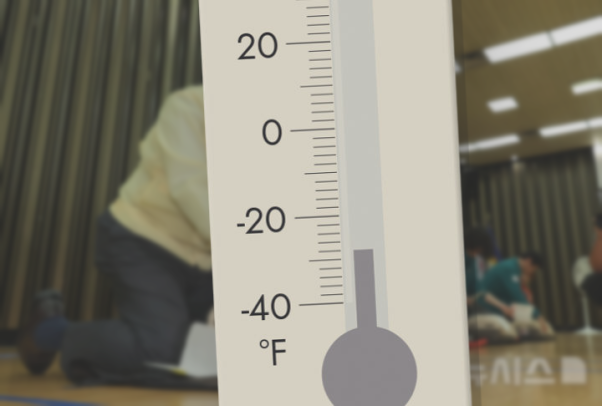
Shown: -28 °F
